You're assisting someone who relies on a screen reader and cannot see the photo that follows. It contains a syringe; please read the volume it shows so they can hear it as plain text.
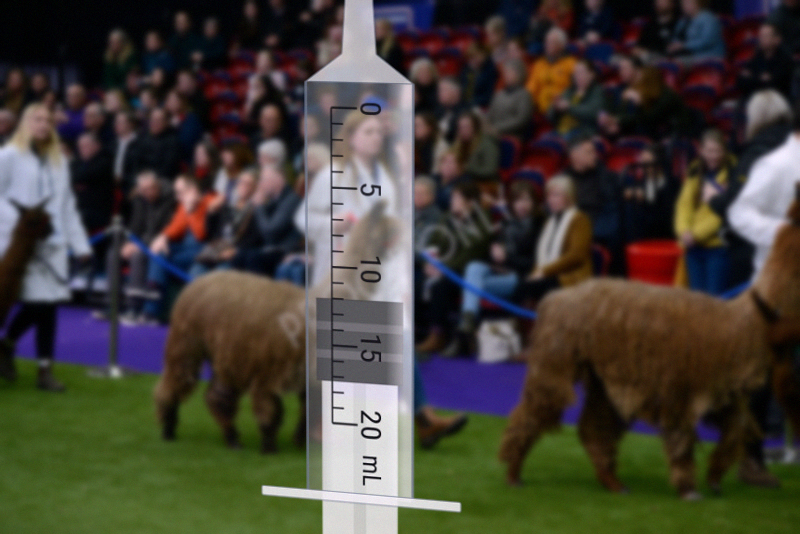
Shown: 12 mL
